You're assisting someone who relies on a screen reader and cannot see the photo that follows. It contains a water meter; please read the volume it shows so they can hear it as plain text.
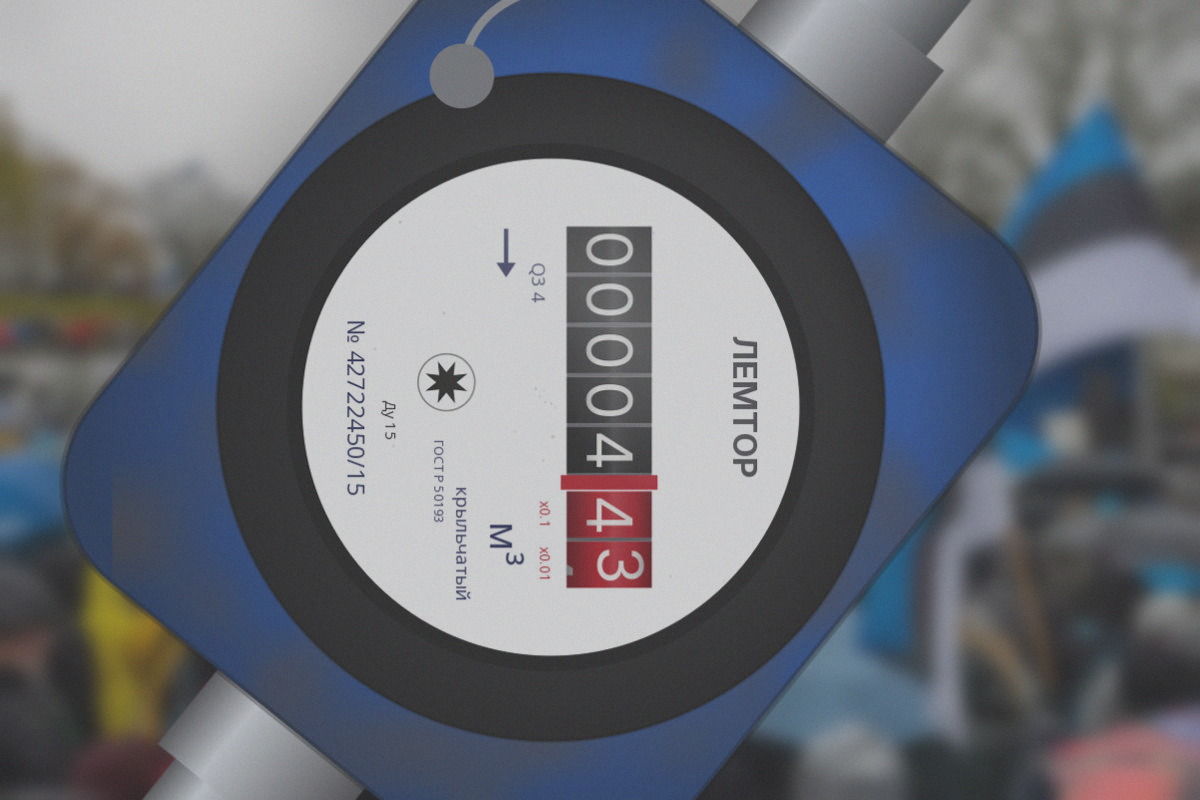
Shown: 4.43 m³
